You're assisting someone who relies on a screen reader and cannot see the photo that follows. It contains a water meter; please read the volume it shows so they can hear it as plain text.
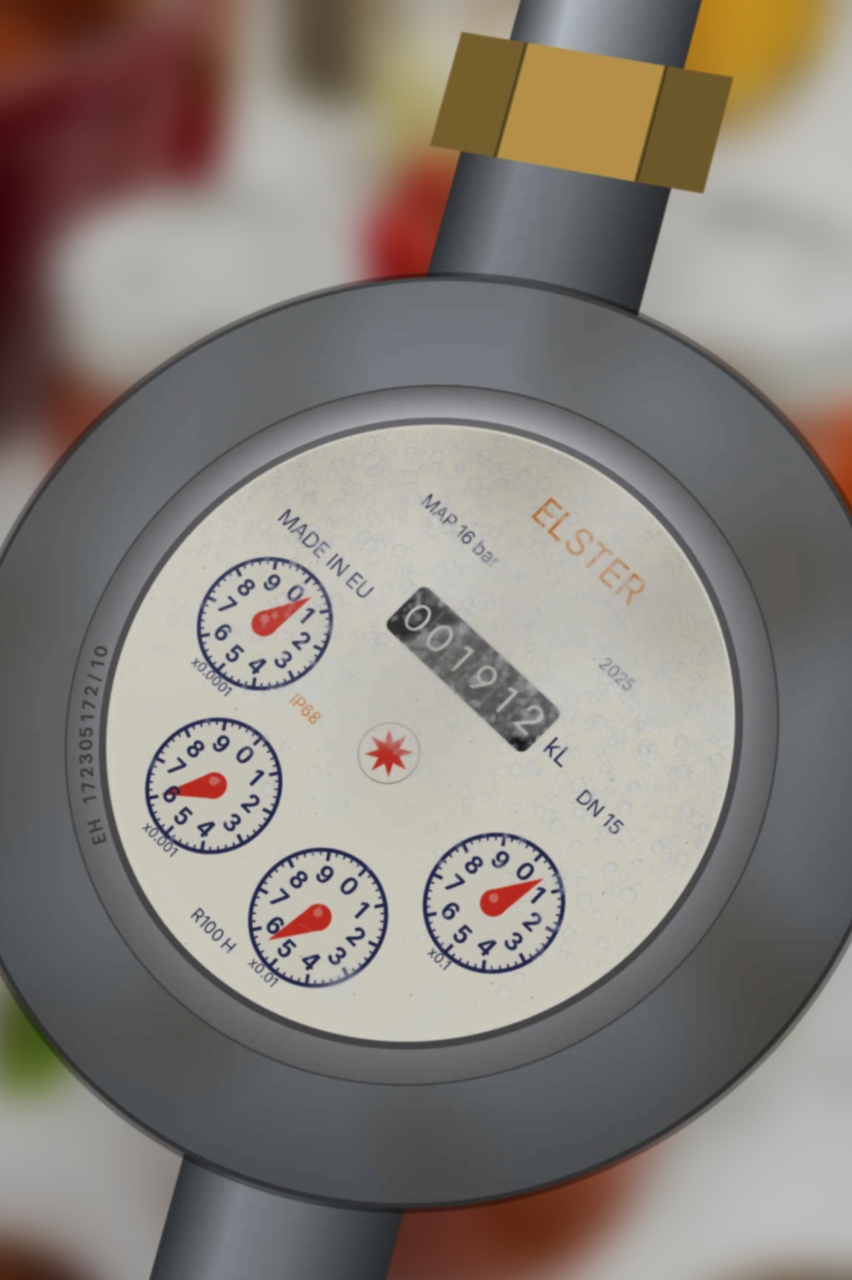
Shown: 1912.0560 kL
